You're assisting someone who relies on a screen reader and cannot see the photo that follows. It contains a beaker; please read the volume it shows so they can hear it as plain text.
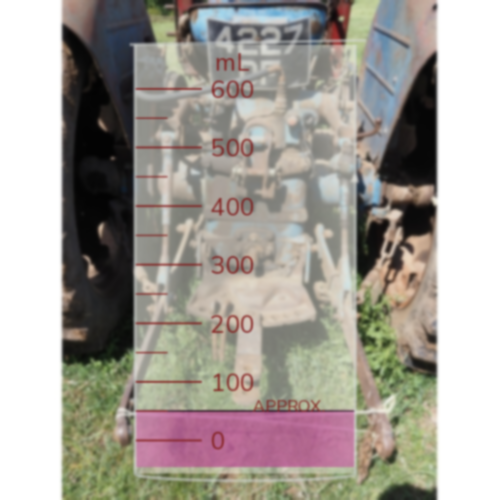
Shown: 50 mL
